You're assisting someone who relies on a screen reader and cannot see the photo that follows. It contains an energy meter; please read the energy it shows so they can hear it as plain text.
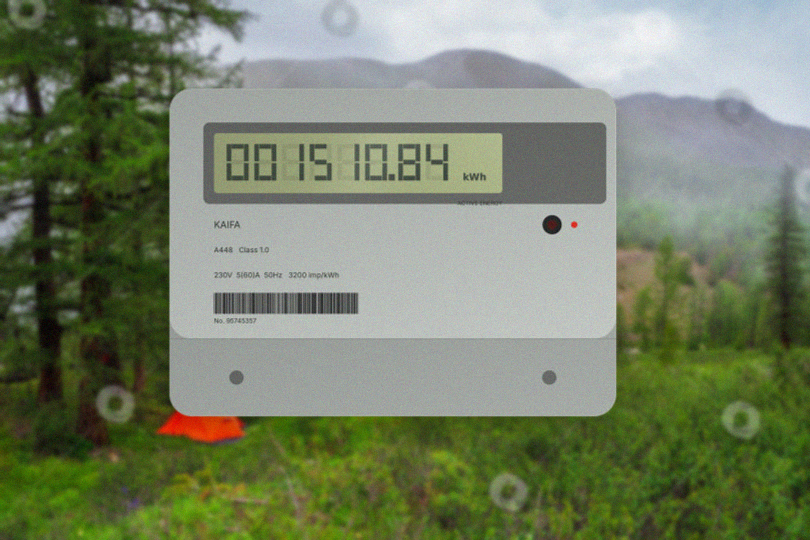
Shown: 1510.84 kWh
